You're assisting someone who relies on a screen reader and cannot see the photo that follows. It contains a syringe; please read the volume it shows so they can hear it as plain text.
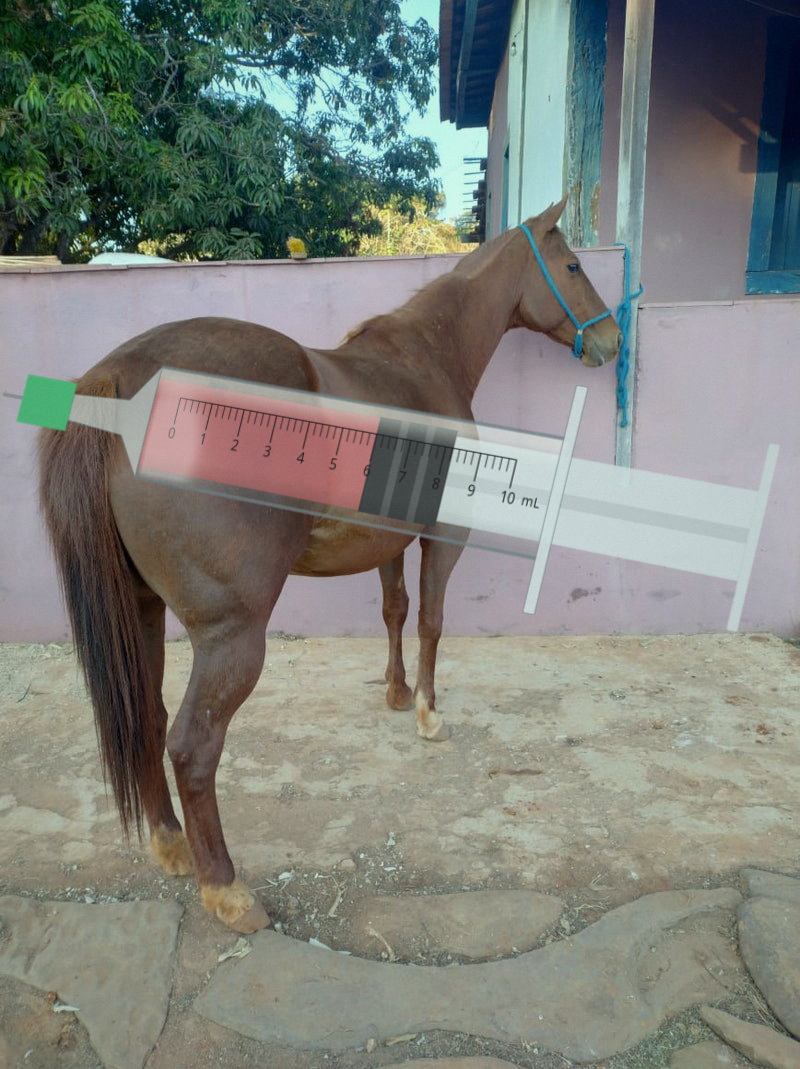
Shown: 6 mL
